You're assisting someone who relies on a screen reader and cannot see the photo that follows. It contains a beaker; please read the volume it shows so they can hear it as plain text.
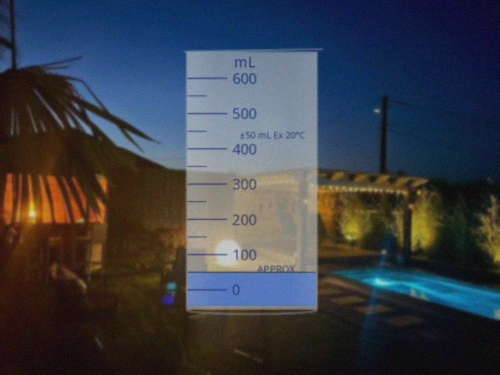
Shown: 50 mL
